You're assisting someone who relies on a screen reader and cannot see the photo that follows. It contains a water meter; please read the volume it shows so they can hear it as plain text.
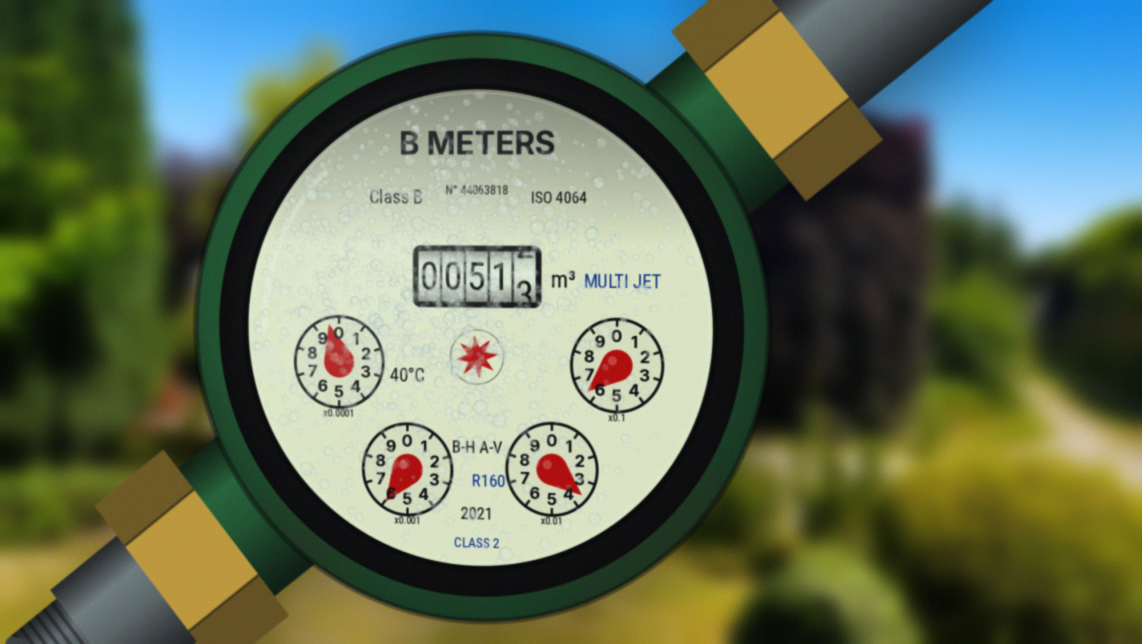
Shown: 512.6359 m³
